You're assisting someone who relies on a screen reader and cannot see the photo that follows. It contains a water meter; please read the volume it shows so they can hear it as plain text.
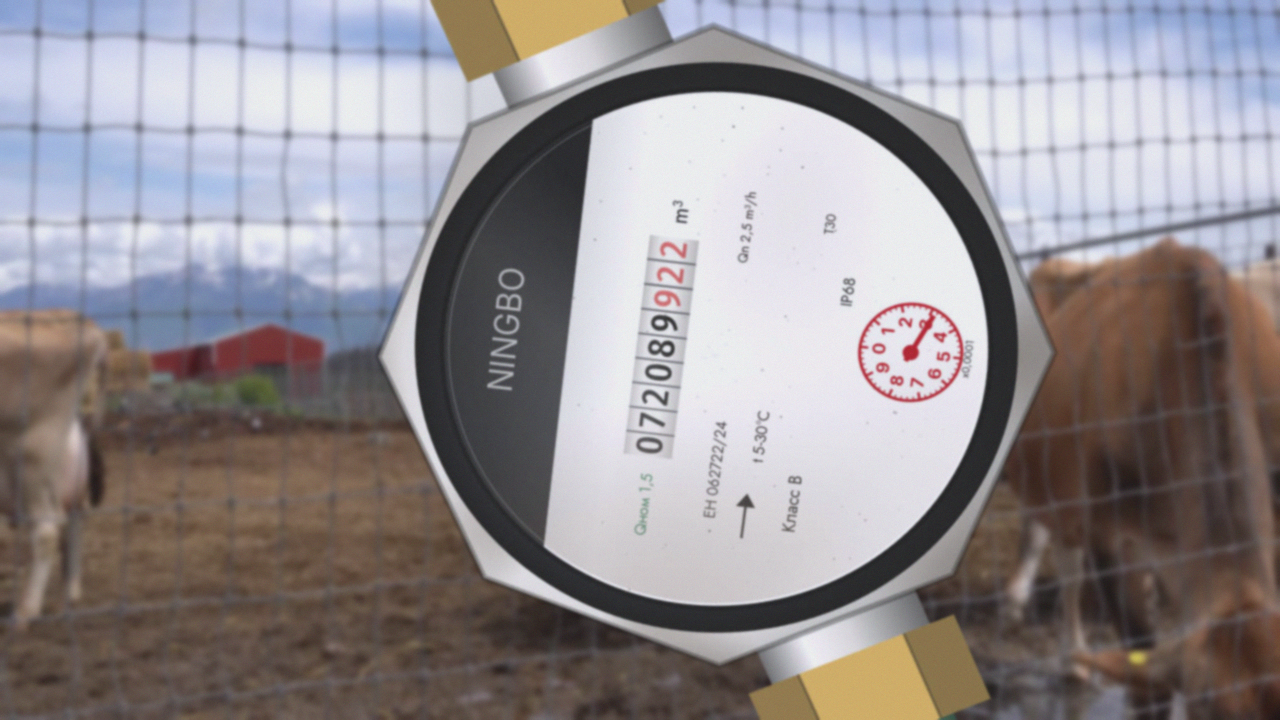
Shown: 72089.9223 m³
